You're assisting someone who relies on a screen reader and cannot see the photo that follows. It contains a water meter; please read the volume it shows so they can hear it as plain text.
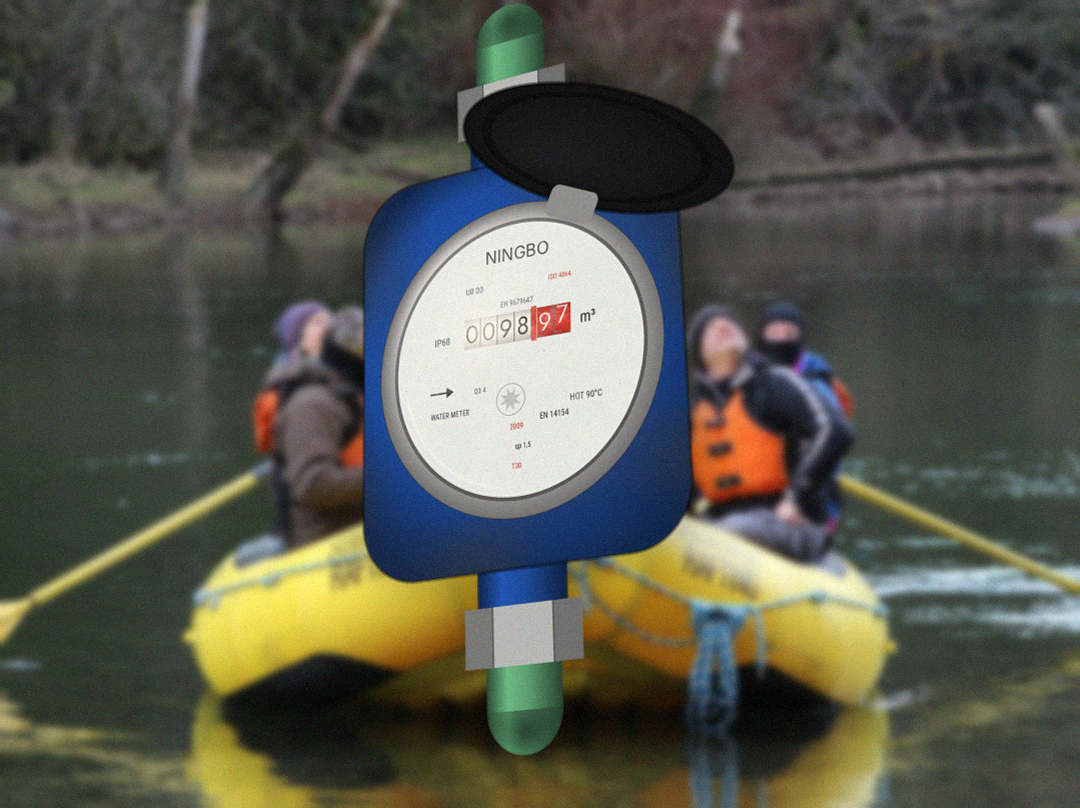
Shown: 98.97 m³
